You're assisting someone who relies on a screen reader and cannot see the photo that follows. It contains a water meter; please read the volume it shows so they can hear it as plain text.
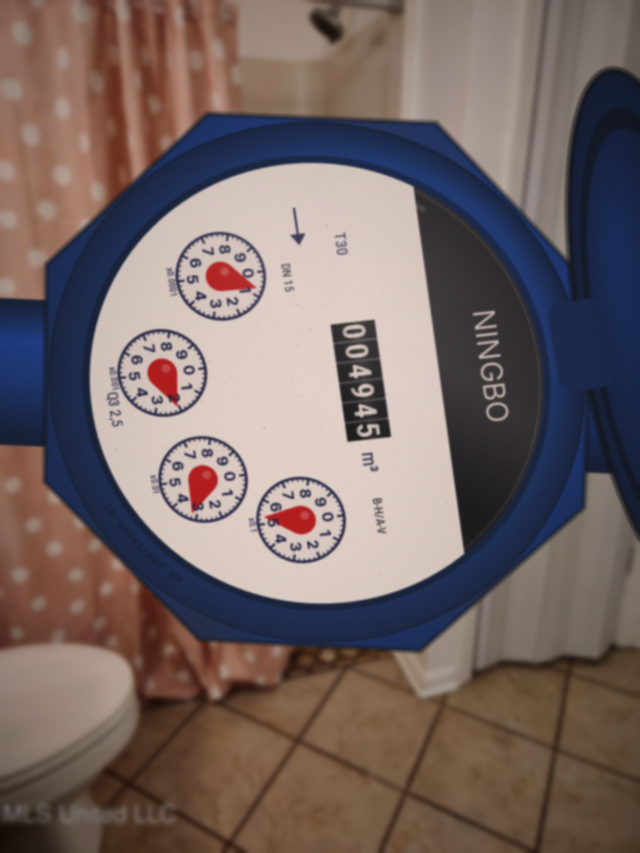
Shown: 4945.5320 m³
